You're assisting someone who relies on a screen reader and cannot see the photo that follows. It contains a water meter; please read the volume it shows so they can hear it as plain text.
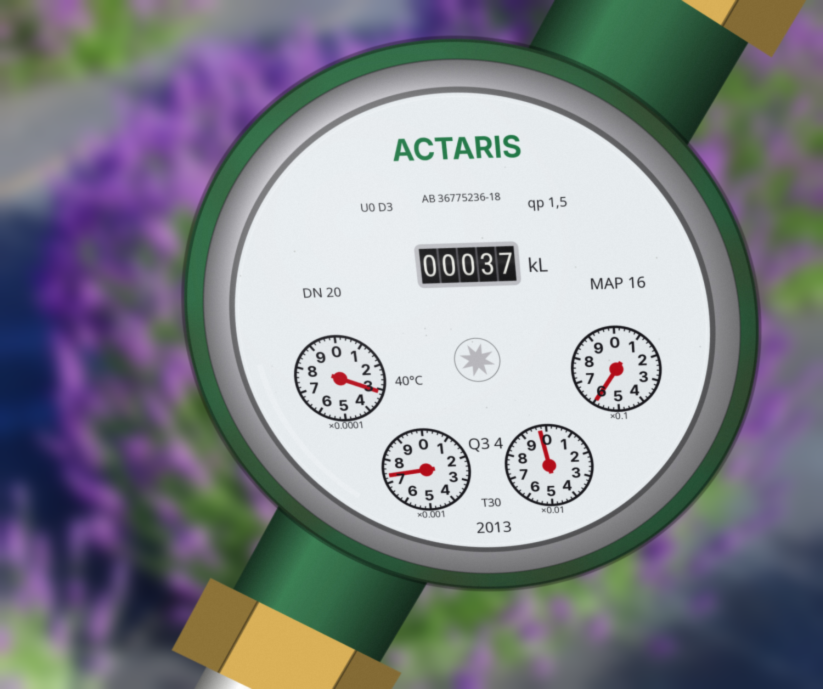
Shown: 37.5973 kL
